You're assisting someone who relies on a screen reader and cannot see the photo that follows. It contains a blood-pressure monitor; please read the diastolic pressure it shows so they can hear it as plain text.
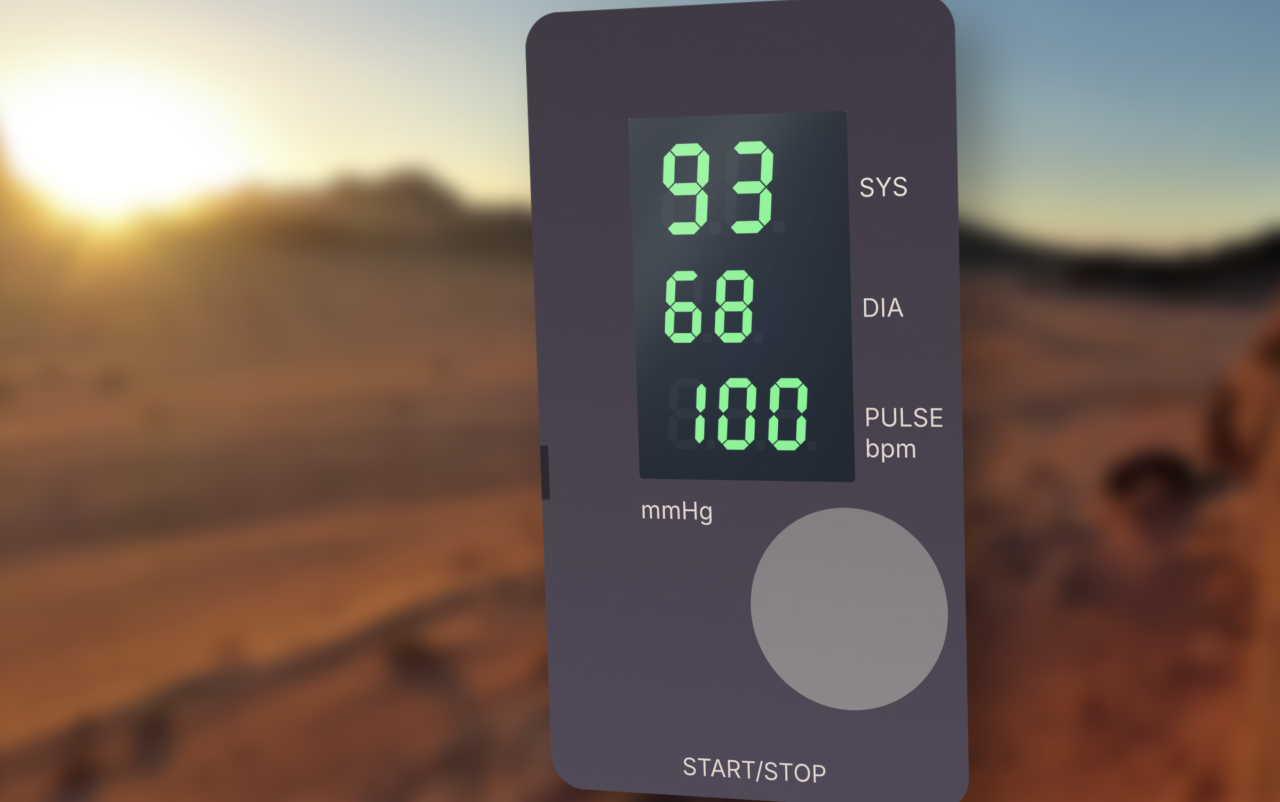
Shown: 68 mmHg
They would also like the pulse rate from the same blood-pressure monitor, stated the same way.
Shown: 100 bpm
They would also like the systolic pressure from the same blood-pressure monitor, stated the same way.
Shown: 93 mmHg
